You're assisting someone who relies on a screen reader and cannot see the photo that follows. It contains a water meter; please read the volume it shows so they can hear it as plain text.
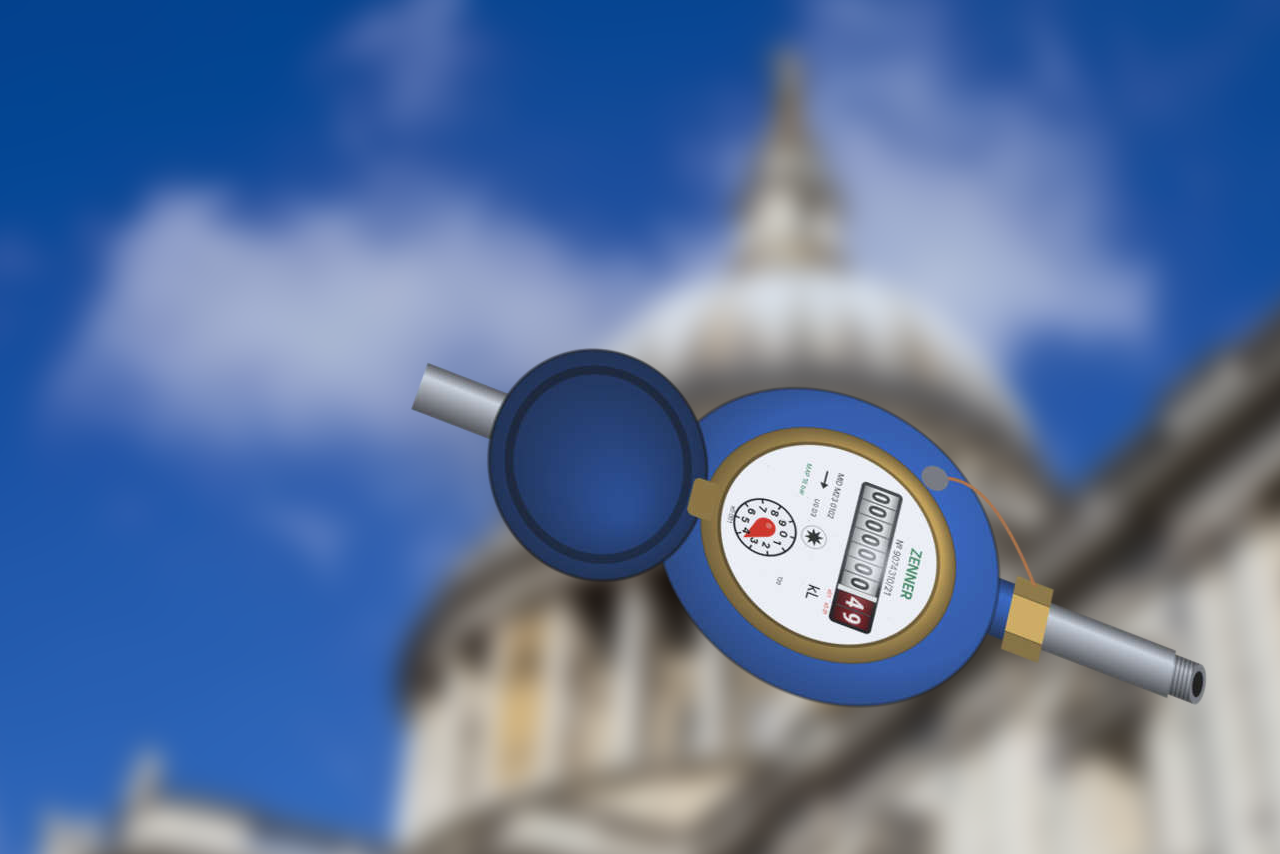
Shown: 0.493 kL
